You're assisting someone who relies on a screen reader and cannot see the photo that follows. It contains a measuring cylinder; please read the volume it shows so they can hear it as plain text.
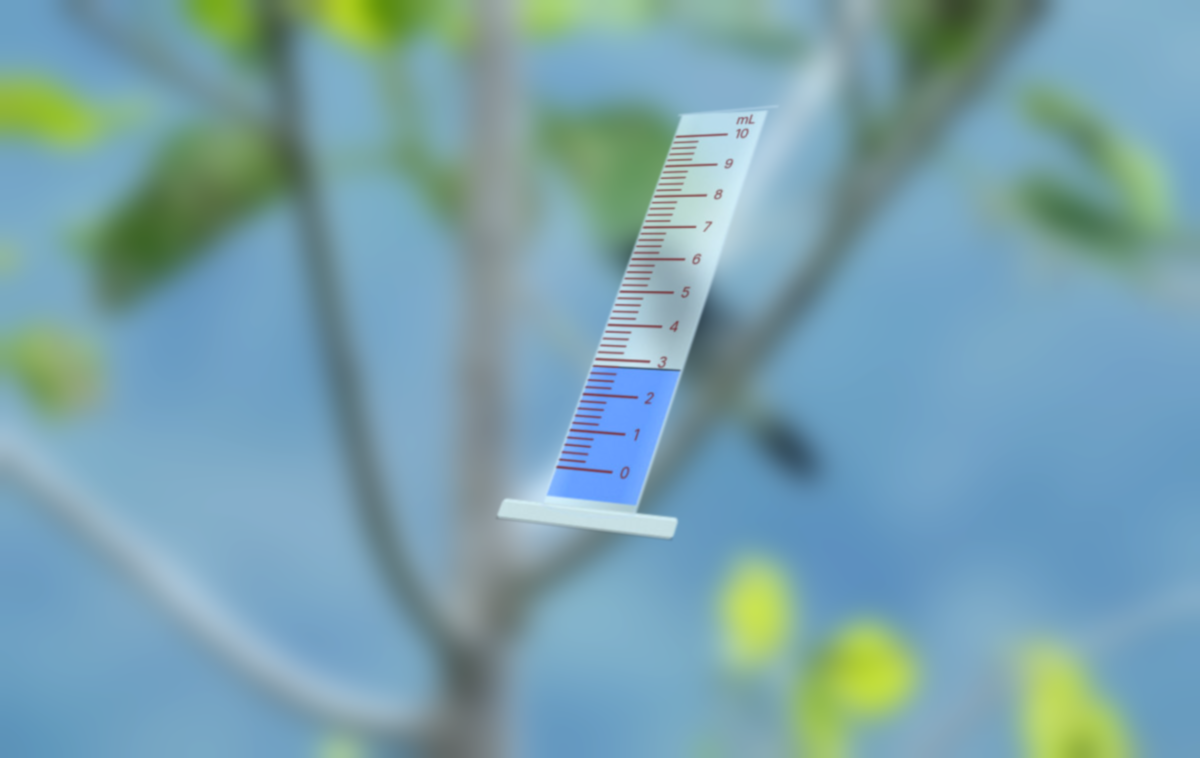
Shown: 2.8 mL
